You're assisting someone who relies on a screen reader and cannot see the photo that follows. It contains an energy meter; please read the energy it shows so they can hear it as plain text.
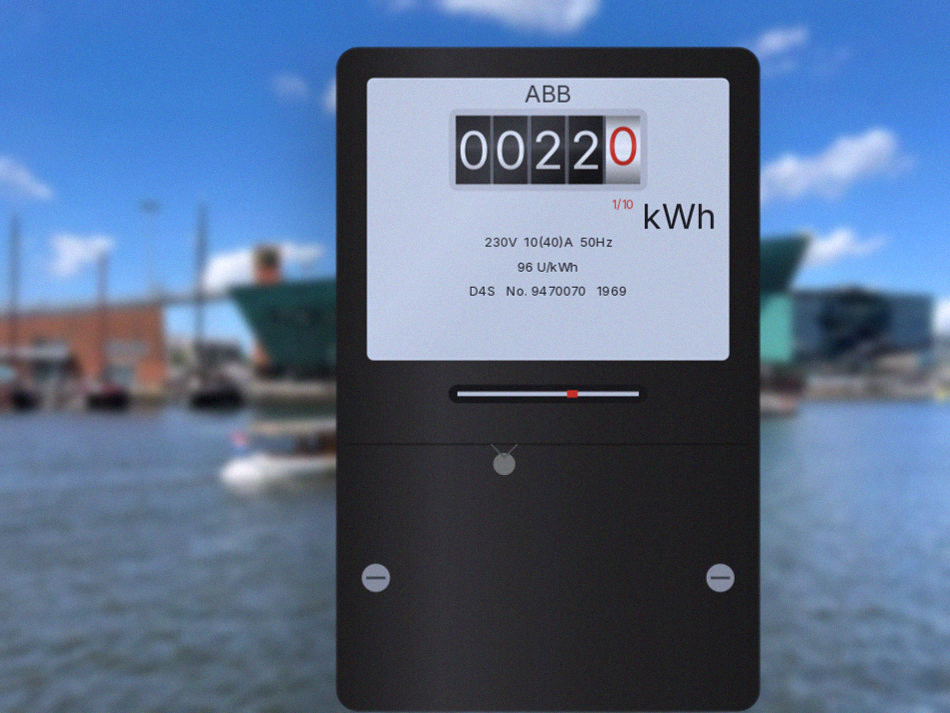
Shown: 22.0 kWh
